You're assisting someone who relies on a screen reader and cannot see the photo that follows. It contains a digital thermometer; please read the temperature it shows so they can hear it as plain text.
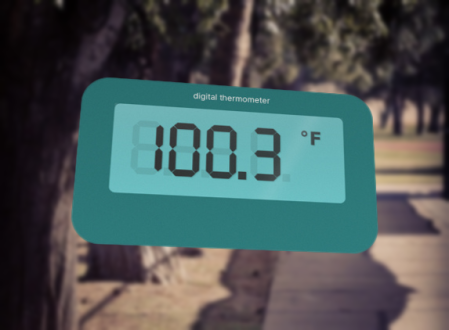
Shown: 100.3 °F
